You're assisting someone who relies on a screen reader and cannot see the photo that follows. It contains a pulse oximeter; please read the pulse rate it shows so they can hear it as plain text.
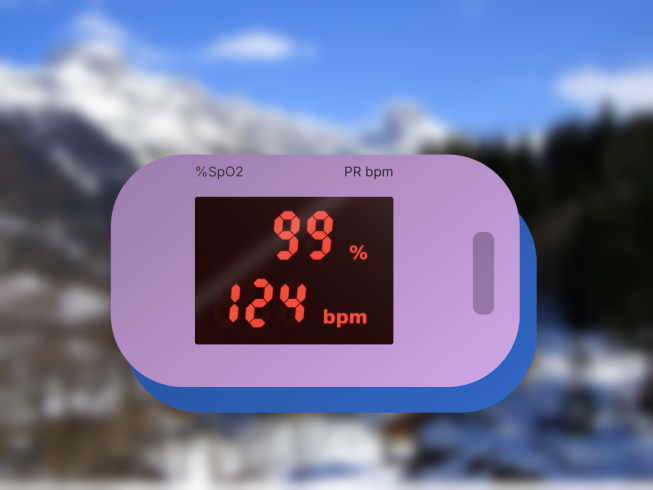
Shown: 124 bpm
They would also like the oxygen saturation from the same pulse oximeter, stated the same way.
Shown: 99 %
